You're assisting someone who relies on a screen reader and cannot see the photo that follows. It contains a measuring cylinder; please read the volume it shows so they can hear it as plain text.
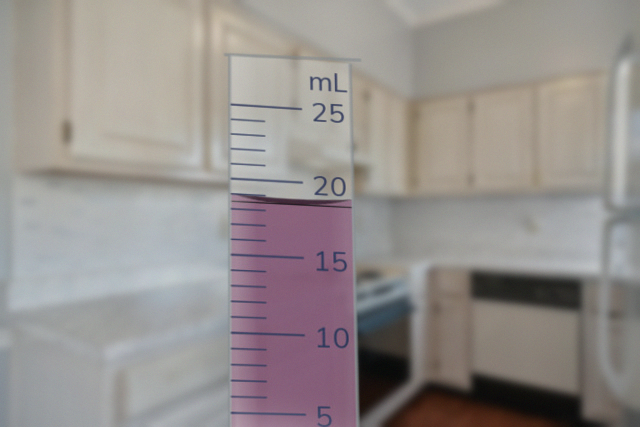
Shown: 18.5 mL
